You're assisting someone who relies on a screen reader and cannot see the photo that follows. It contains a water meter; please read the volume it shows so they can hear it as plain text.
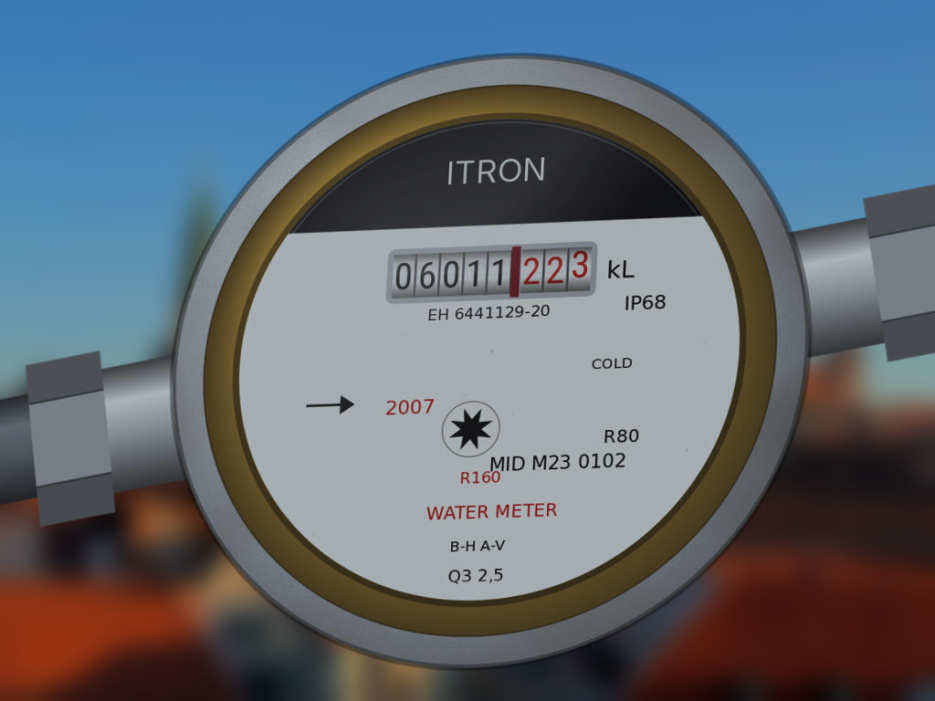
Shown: 6011.223 kL
